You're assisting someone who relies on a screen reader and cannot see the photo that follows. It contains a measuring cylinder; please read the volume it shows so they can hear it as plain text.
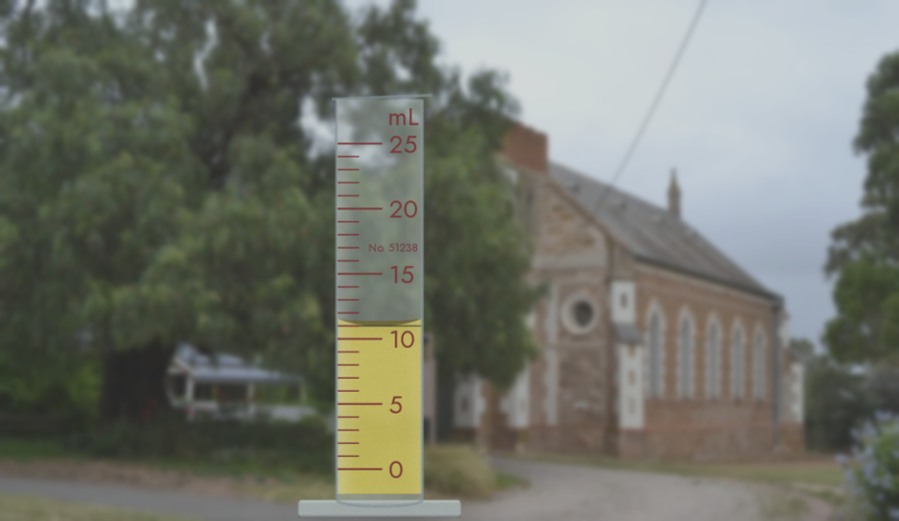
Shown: 11 mL
